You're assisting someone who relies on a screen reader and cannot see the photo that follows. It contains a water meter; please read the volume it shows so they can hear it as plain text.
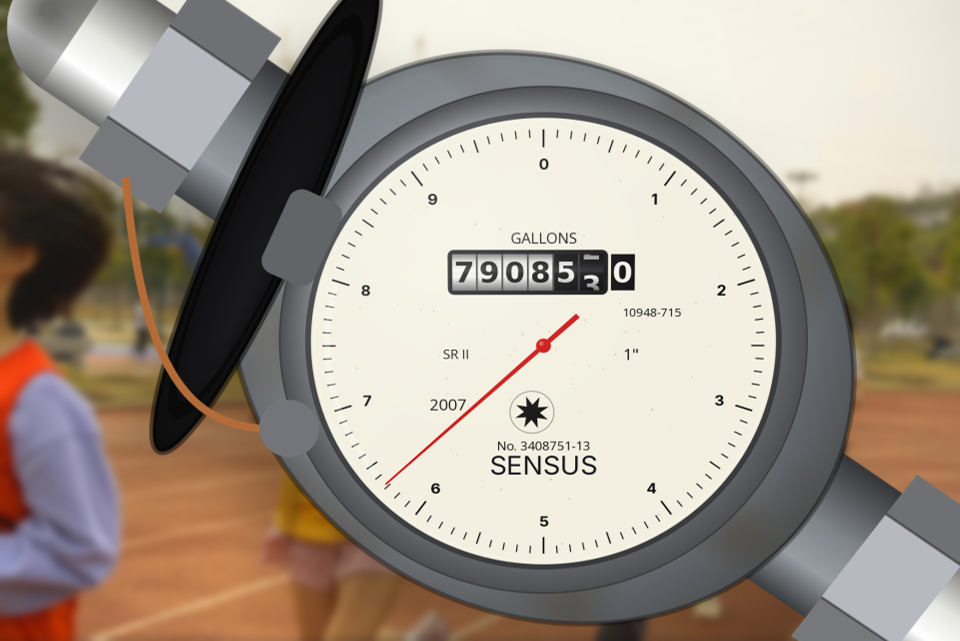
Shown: 7908526.3 gal
